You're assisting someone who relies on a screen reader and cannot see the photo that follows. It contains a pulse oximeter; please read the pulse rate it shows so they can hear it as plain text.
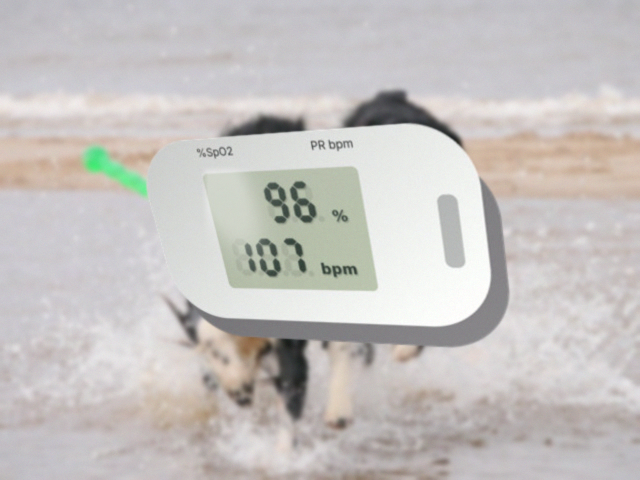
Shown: 107 bpm
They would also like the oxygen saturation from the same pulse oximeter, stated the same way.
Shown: 96 %
